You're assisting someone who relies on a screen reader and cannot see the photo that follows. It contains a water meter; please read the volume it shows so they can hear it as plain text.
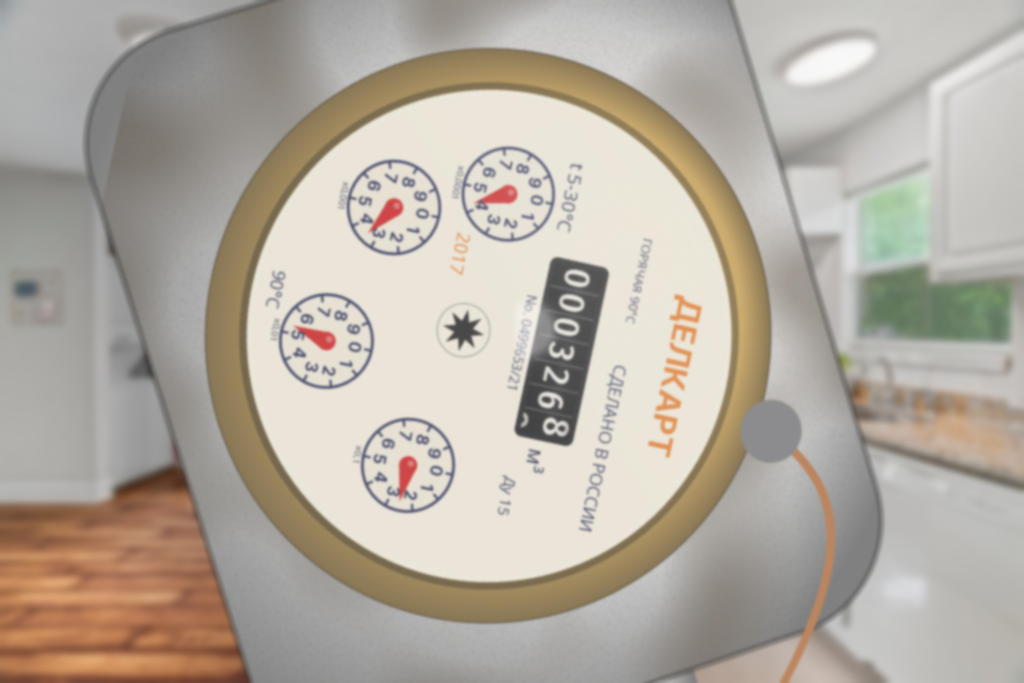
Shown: 3268.2534 m³
